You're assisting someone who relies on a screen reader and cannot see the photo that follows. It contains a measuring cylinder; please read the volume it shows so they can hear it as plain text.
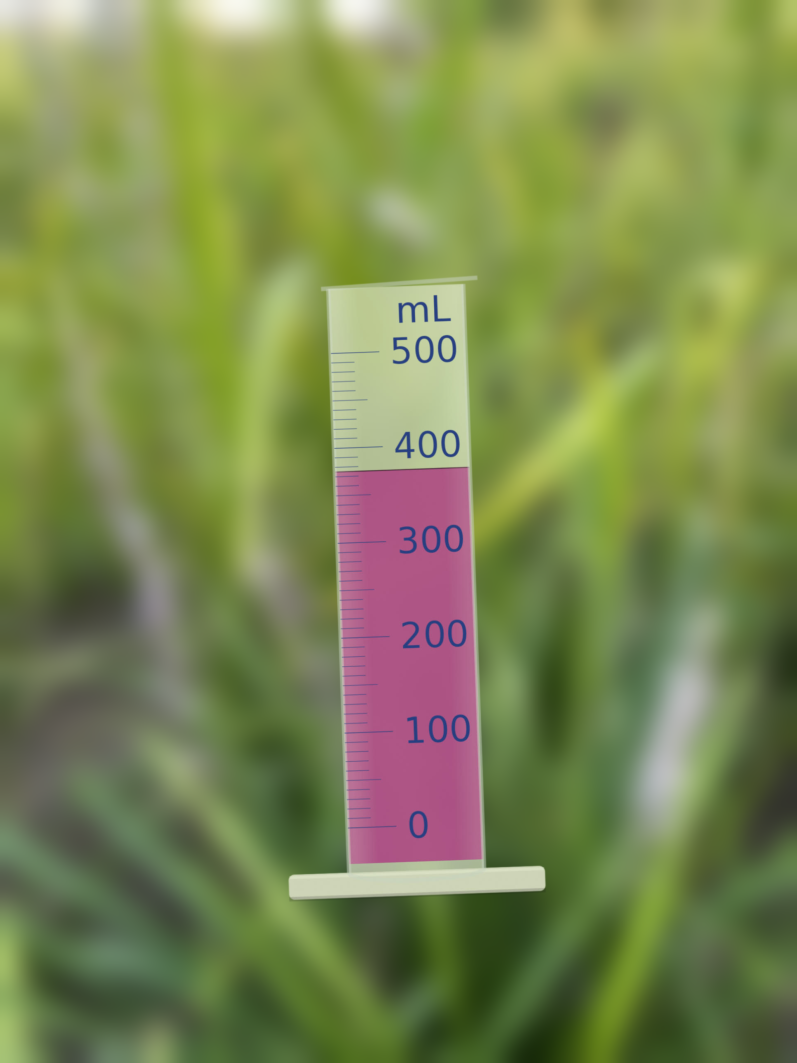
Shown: 375 mL
